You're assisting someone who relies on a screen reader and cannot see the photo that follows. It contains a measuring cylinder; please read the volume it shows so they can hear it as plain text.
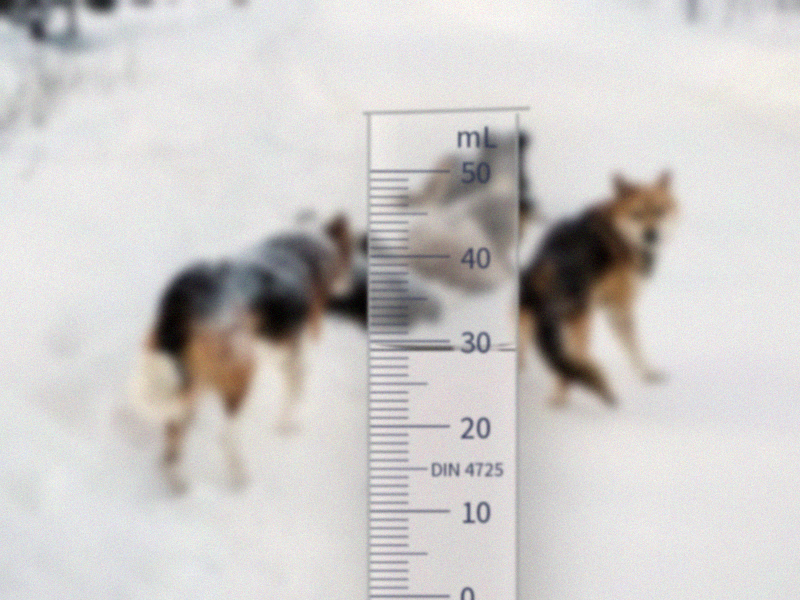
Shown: 29 mL
